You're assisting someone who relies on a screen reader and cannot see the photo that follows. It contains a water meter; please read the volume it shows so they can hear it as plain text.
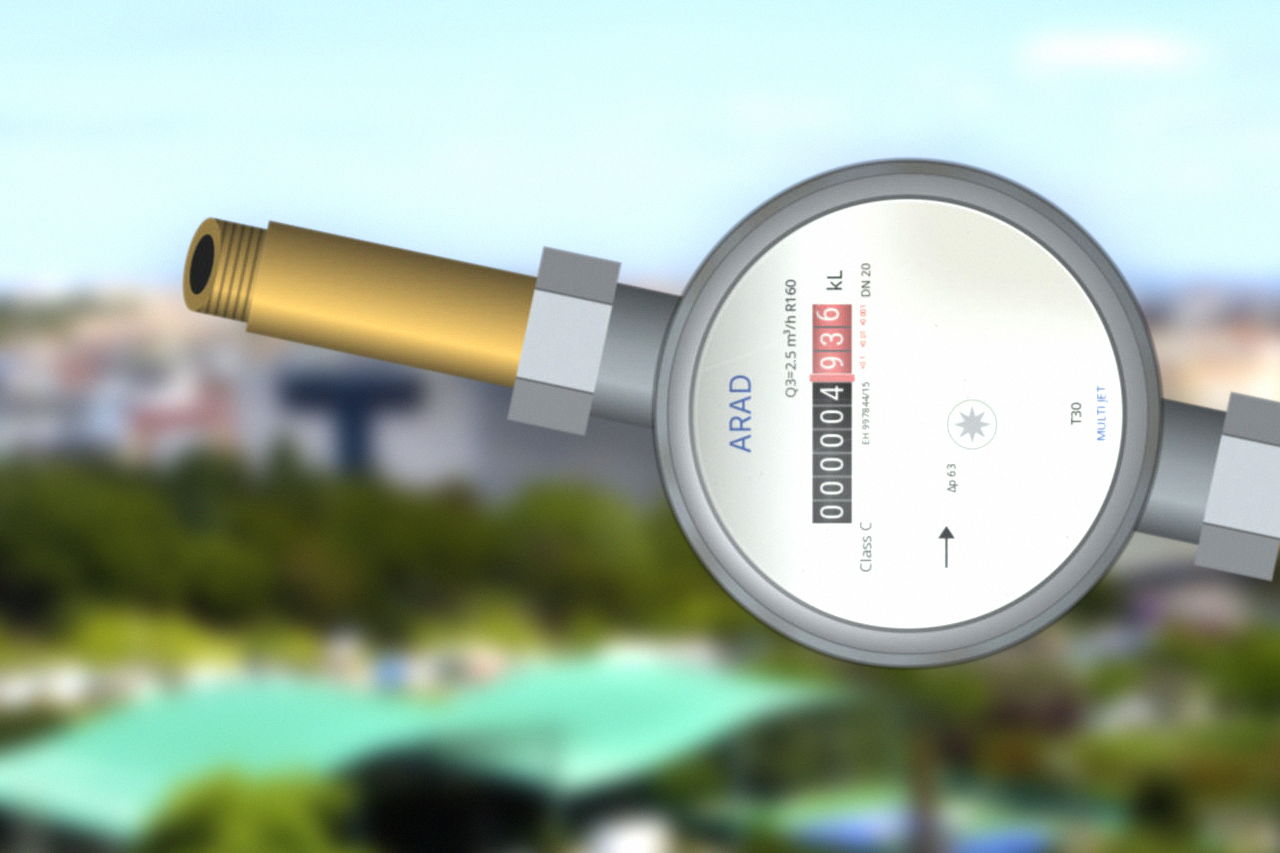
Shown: 4.936 kL
